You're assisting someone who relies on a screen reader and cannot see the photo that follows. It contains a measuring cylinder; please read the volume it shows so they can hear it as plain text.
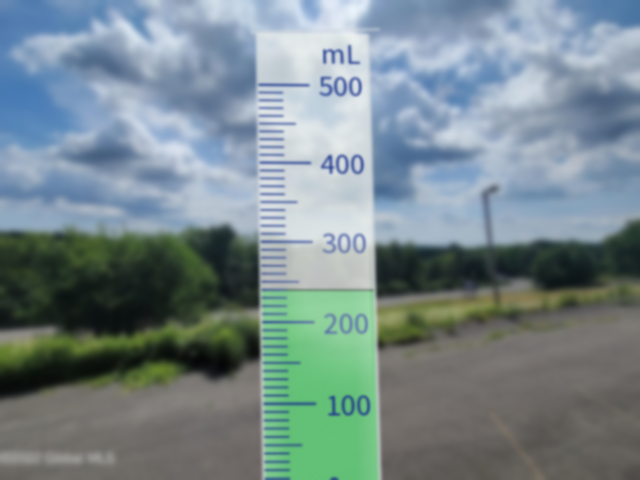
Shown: 240 mL
